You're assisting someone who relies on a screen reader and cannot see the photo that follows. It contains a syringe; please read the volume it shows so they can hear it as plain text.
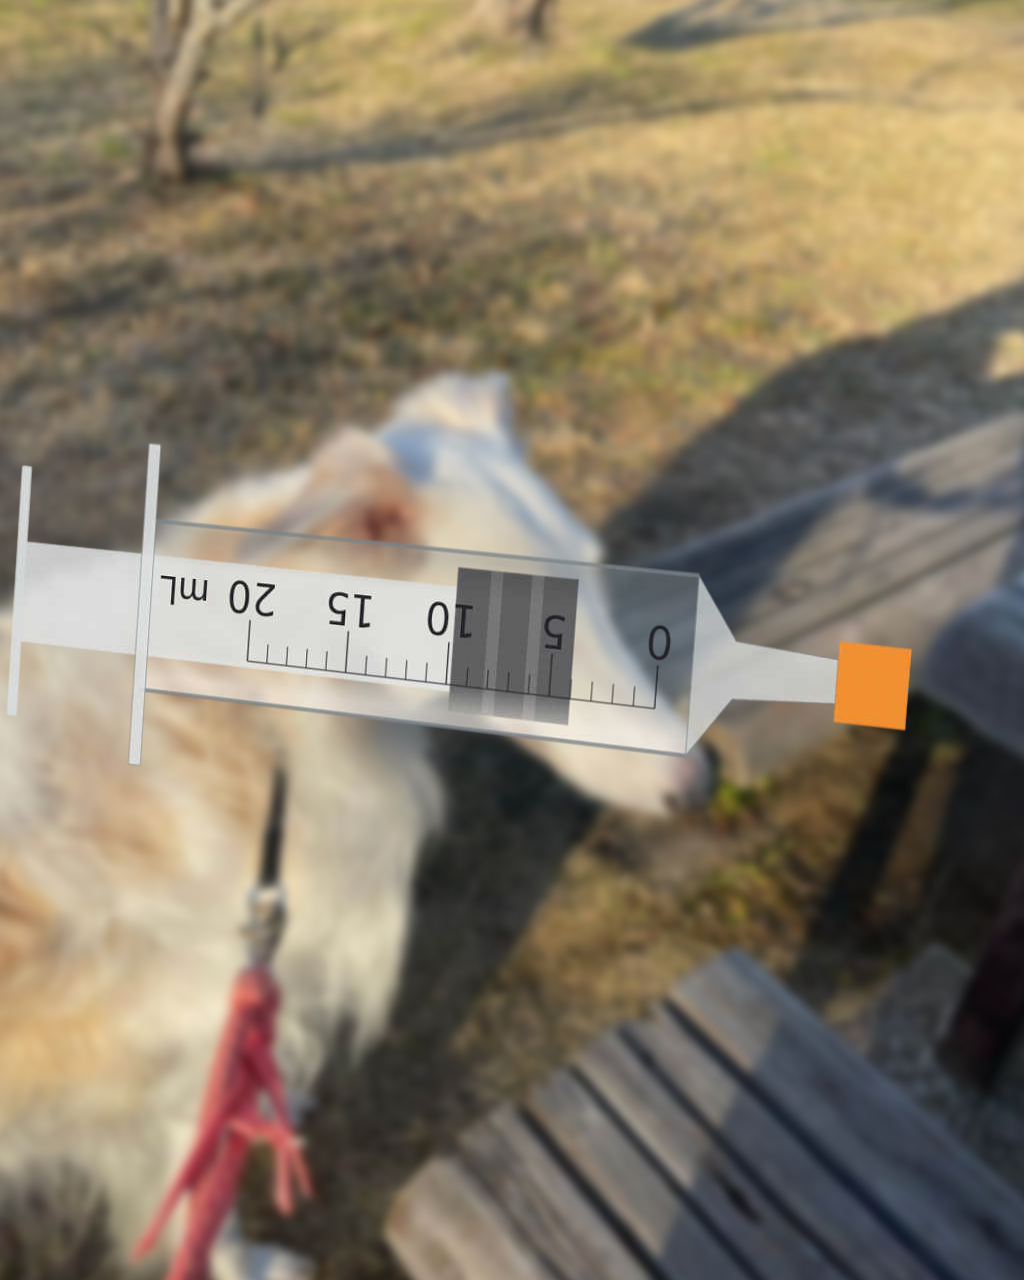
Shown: 4 mL
